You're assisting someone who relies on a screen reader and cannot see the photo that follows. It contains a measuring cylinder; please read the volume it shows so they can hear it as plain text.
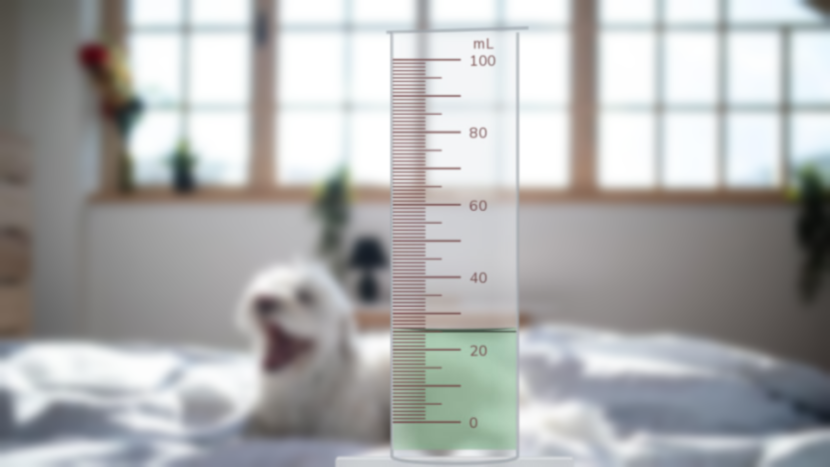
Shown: 25 mL
